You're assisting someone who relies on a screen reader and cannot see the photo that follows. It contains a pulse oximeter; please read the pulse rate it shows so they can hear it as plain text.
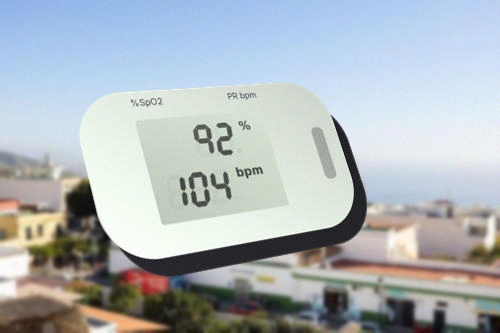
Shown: 104 bpm
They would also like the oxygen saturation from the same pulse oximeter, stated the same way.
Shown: 92 %
